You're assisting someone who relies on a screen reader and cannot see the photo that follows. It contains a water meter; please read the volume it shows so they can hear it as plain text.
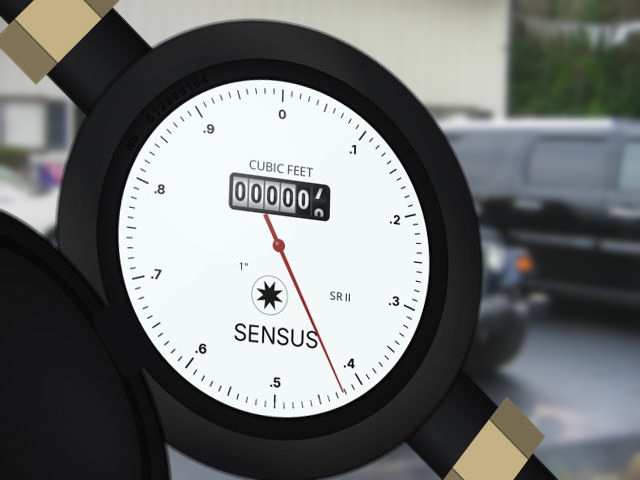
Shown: 7.42 ft³
